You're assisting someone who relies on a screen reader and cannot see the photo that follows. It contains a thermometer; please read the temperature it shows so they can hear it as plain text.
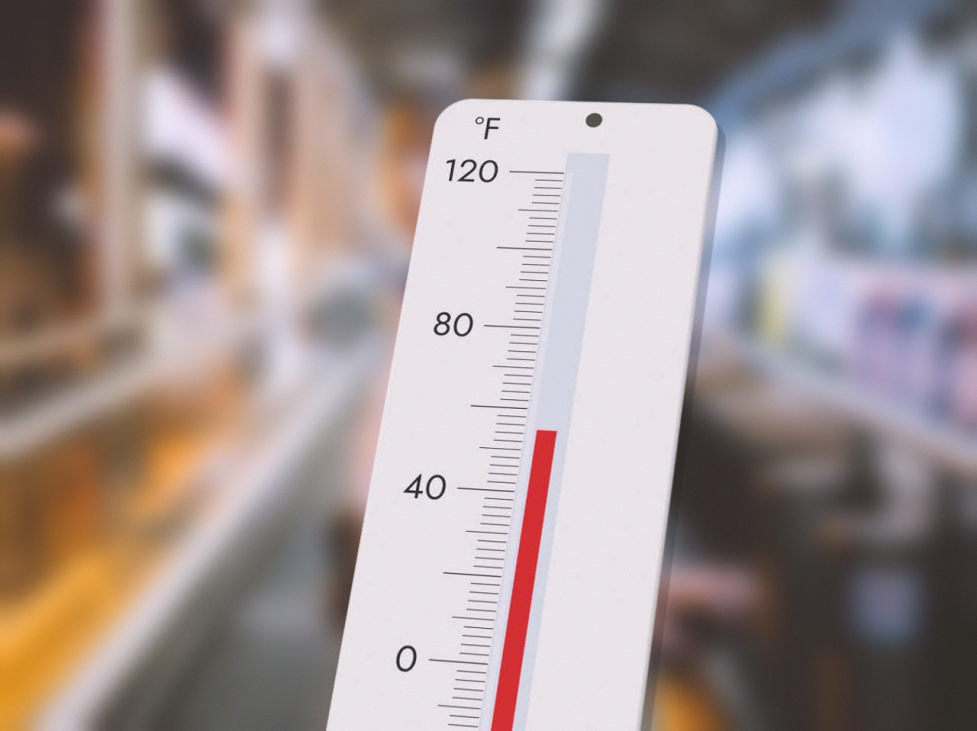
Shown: 55 °F
